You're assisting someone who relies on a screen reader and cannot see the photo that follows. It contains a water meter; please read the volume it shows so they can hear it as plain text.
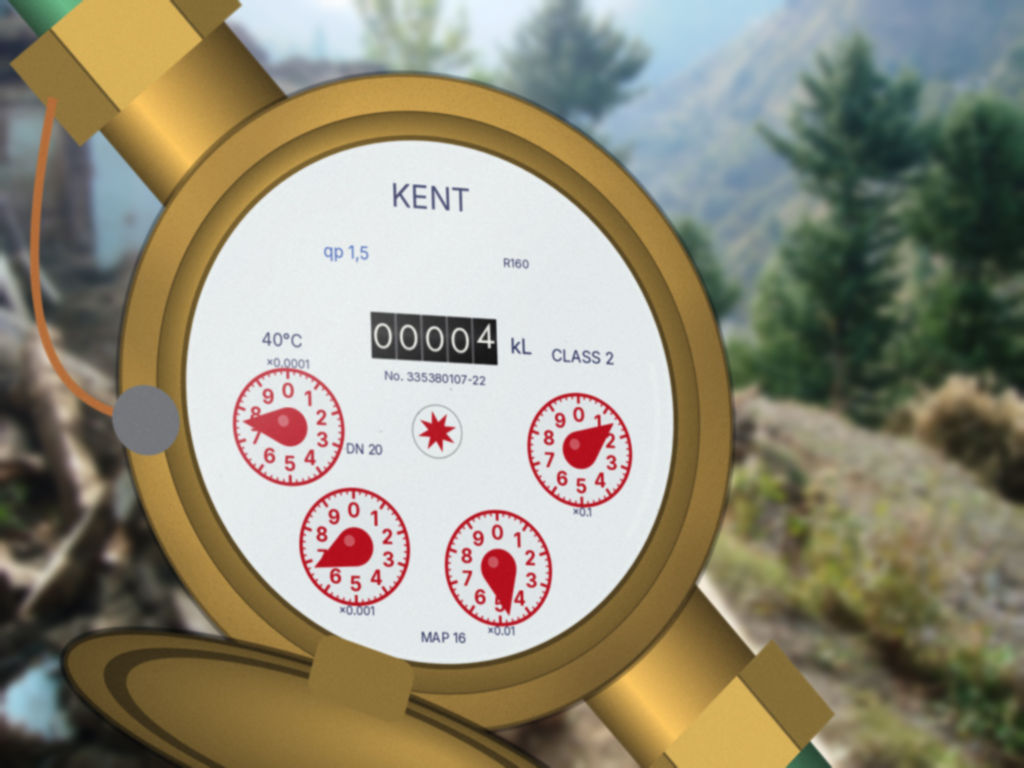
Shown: 4.1467 kL
